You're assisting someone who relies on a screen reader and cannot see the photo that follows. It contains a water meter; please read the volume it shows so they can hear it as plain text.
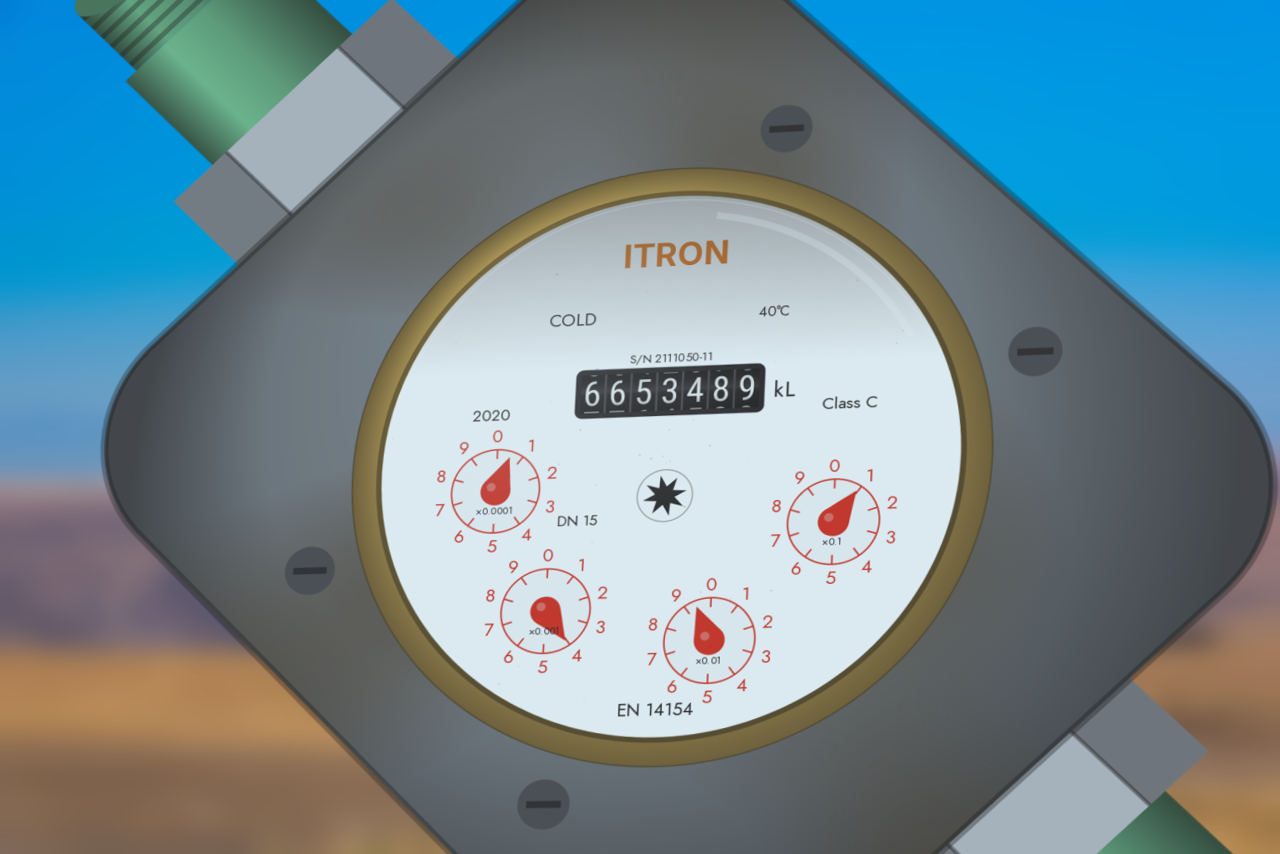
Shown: 6653489.0940 kL
